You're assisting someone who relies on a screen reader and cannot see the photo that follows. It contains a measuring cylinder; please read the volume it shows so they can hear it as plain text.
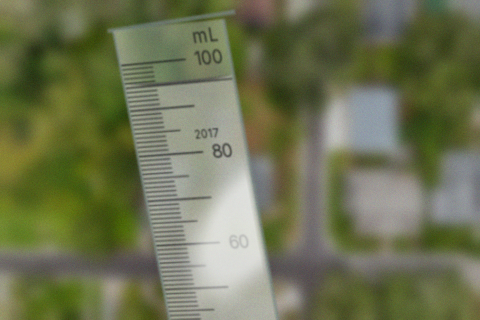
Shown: 95 mL
